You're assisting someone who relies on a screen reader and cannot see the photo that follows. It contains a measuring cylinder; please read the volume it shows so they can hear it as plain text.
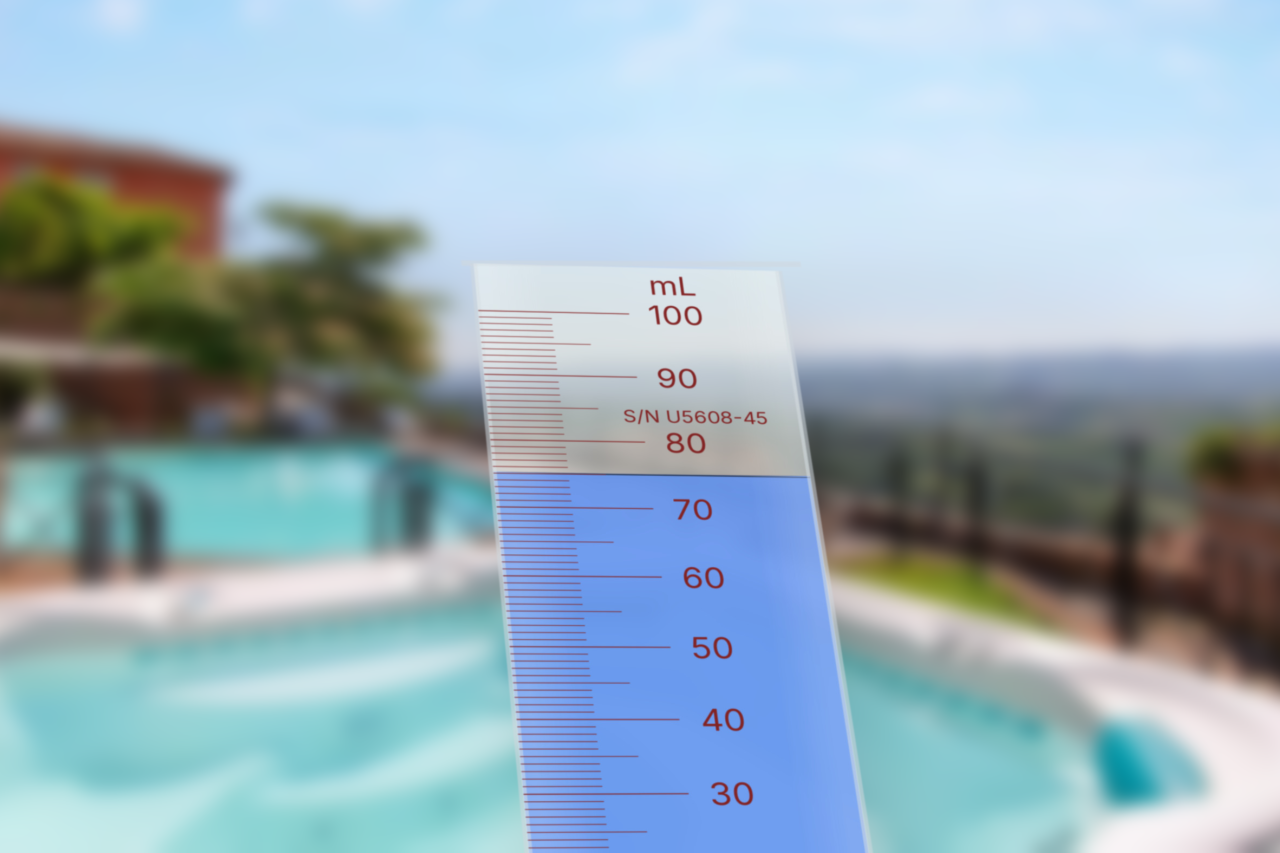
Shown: 75 mL
